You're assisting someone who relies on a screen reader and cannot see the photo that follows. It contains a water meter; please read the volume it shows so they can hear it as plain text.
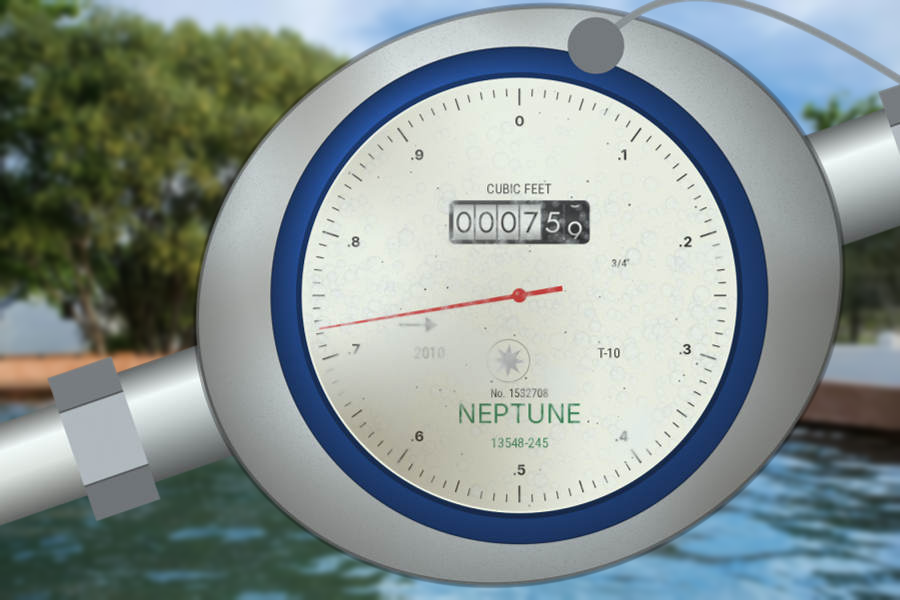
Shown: 758.72 ft³
